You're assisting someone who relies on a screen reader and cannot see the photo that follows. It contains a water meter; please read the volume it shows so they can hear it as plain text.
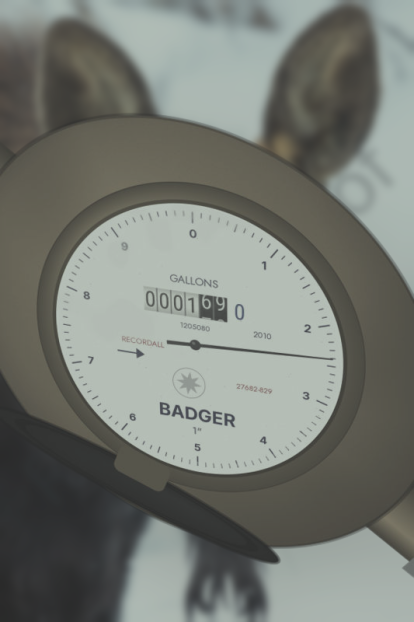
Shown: 1692.4 gal
